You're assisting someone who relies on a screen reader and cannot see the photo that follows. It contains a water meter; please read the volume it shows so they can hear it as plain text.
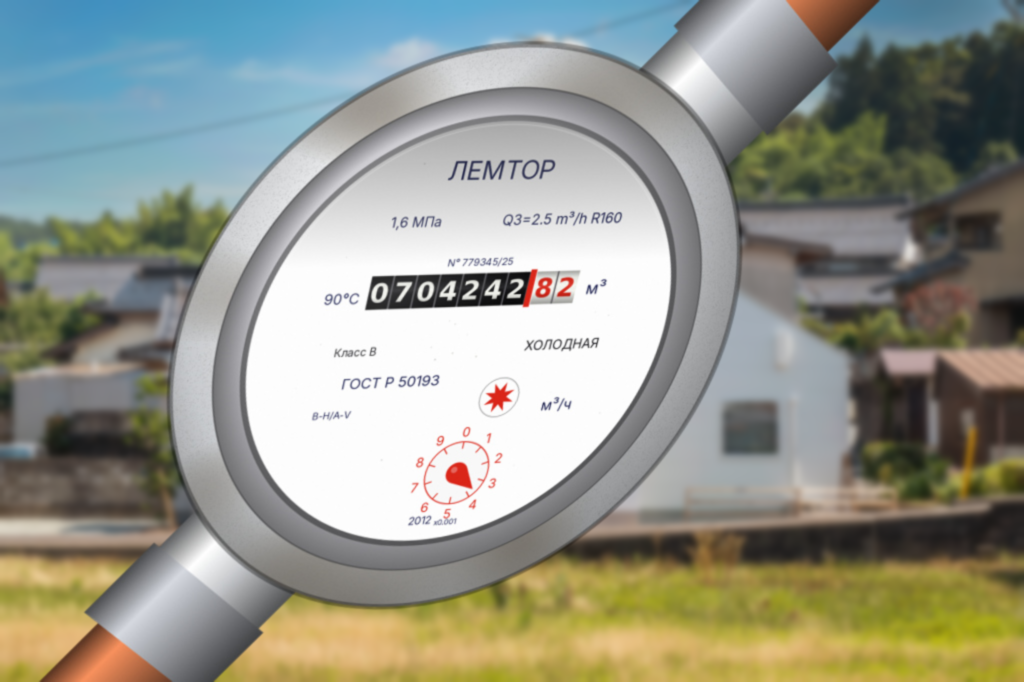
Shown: 704242.823 m³
